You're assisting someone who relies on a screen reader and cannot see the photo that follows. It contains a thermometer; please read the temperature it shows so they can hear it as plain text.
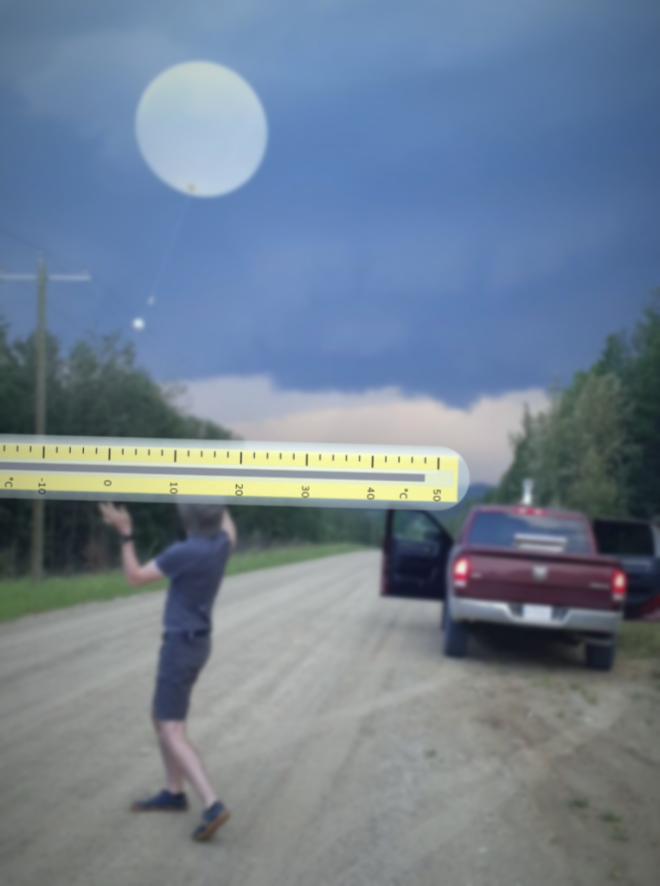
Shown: 48 °C
